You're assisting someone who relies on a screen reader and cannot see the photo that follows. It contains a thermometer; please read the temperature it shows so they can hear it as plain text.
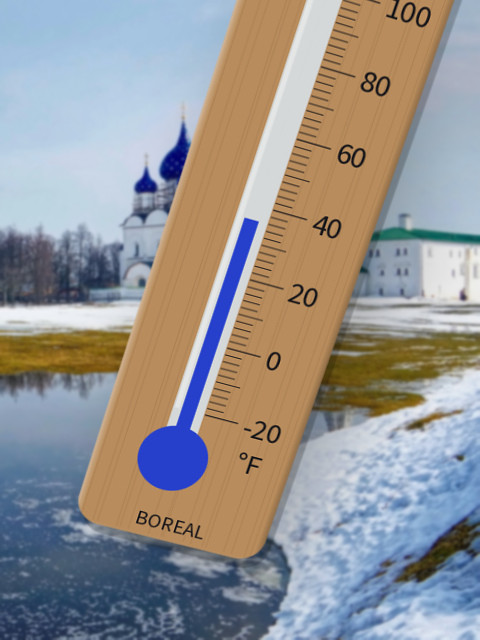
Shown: 36 °F
